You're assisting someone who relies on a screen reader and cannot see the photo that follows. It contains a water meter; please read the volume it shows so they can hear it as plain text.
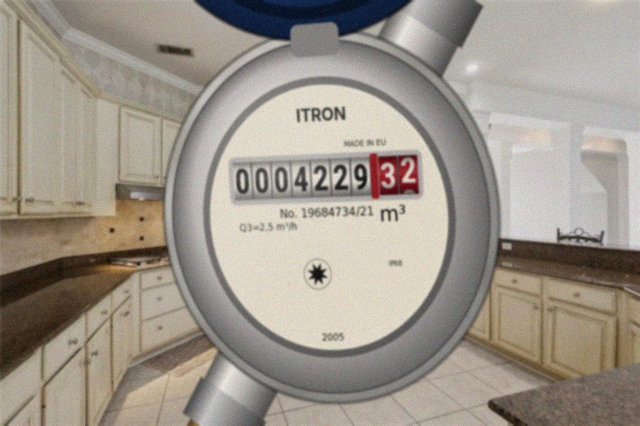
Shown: 4229.32 m³
